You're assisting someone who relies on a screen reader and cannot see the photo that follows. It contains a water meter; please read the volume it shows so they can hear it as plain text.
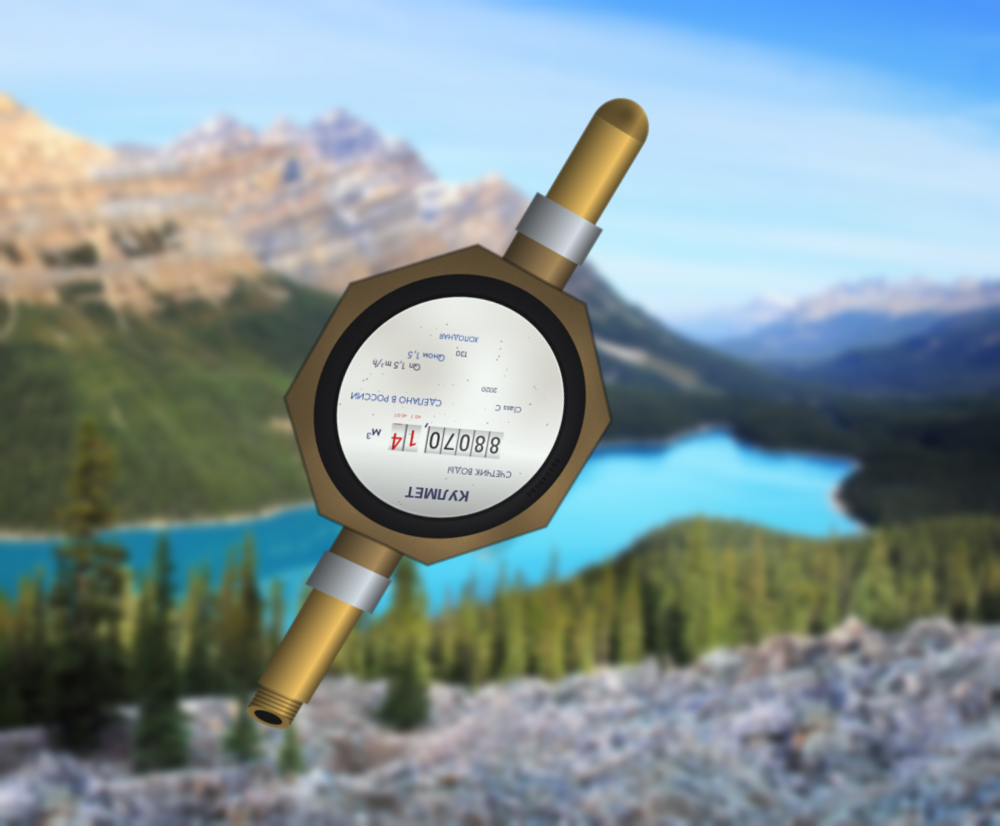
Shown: 88070.14 m³
